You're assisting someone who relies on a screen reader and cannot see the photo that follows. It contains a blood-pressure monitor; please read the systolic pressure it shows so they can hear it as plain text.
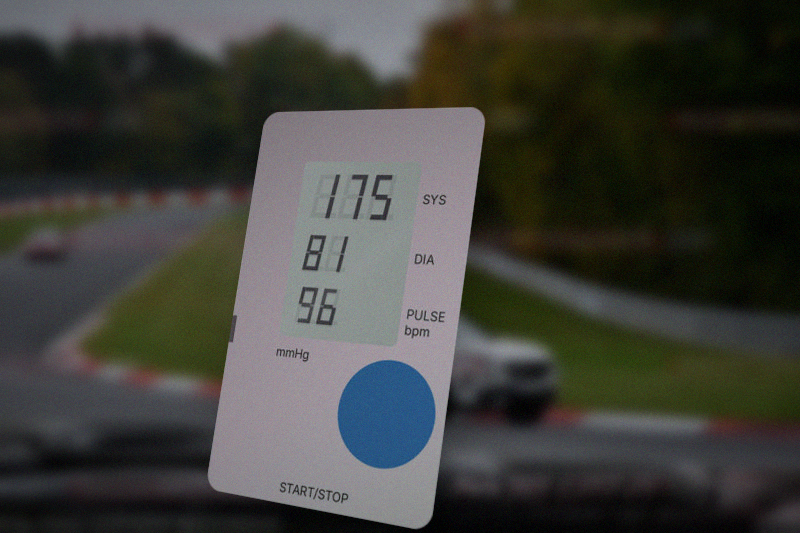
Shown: 175 mmHg
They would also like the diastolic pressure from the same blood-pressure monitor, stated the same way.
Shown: 81 mmHg
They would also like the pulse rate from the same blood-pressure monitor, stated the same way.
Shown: 96 bpm
